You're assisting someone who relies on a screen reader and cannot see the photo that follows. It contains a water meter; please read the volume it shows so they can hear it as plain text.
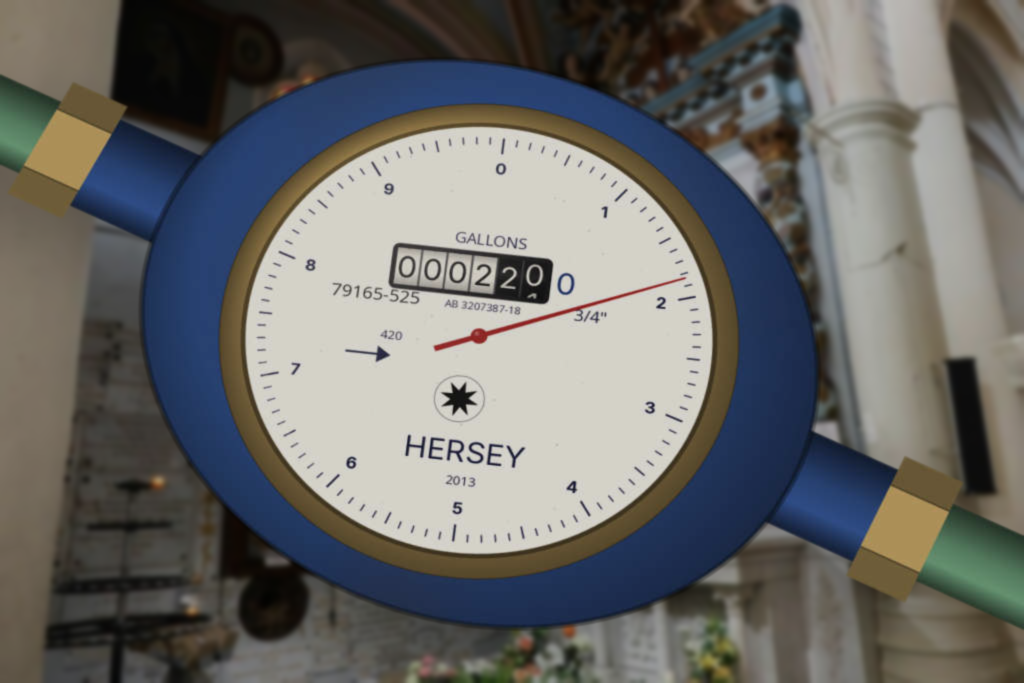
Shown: 2201.8 gal
